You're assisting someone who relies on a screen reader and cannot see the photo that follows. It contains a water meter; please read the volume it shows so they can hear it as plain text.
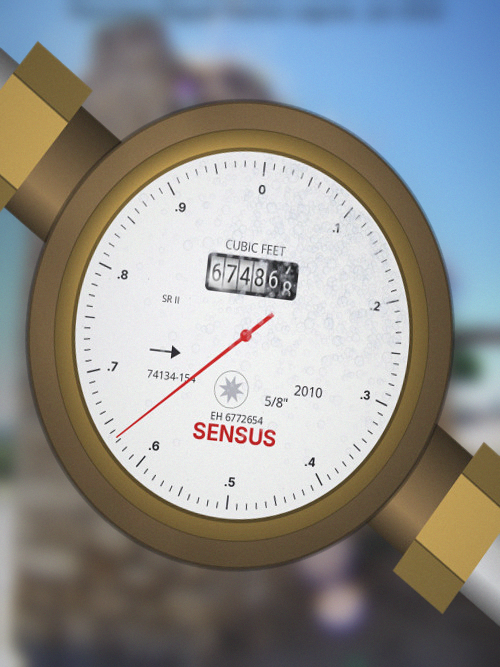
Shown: 674867.63 ft³
